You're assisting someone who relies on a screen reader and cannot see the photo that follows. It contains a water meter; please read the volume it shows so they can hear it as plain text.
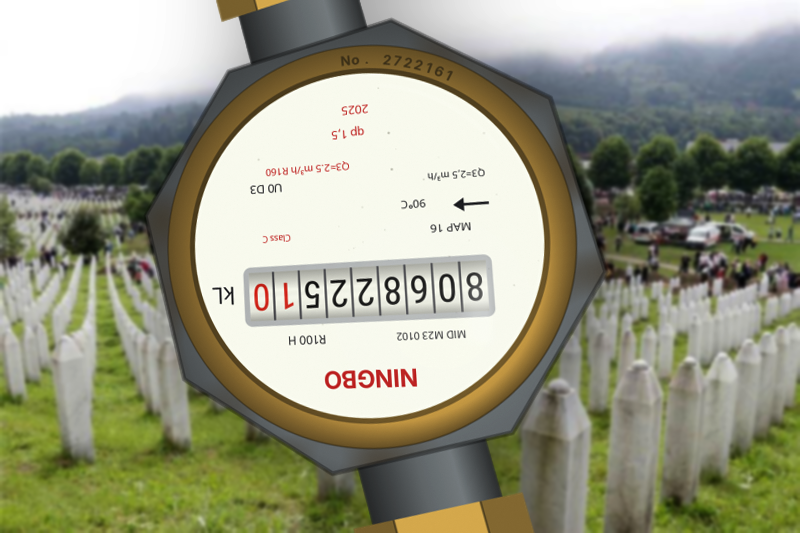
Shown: 8068225.10 kL
